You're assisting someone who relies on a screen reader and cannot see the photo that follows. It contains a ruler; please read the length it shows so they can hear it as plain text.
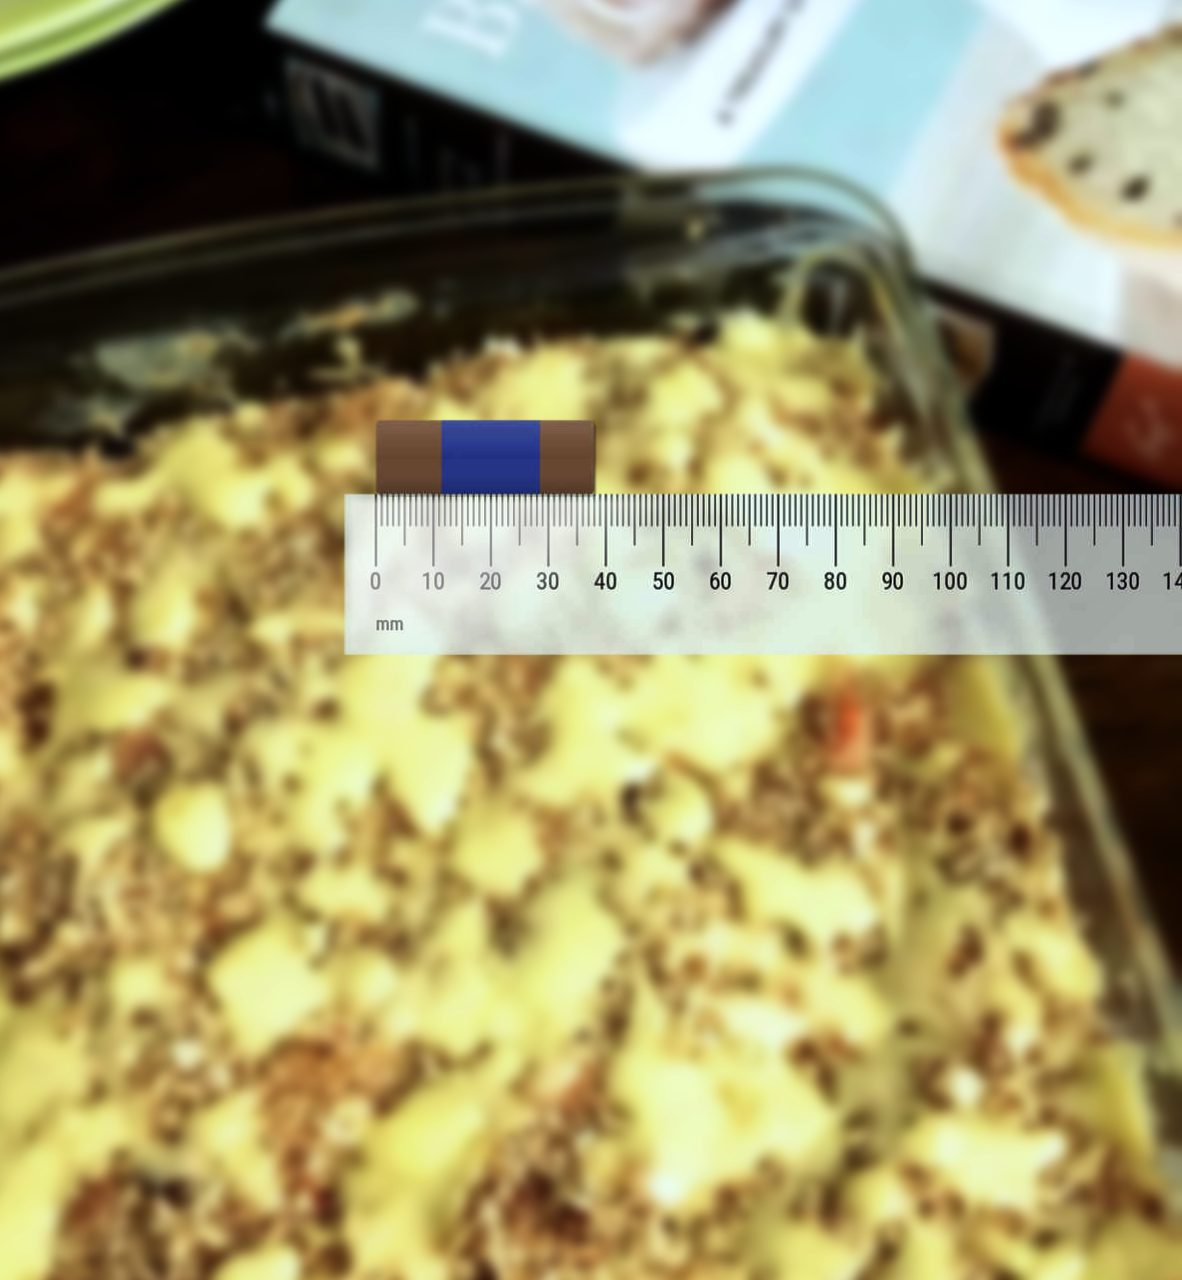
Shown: 38 mm
